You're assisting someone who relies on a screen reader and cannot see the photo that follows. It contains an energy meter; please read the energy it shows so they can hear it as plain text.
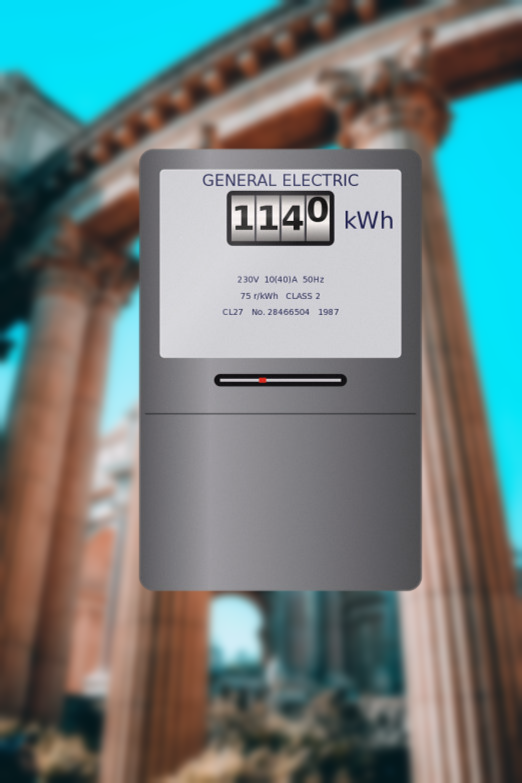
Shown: 1140 kWh
